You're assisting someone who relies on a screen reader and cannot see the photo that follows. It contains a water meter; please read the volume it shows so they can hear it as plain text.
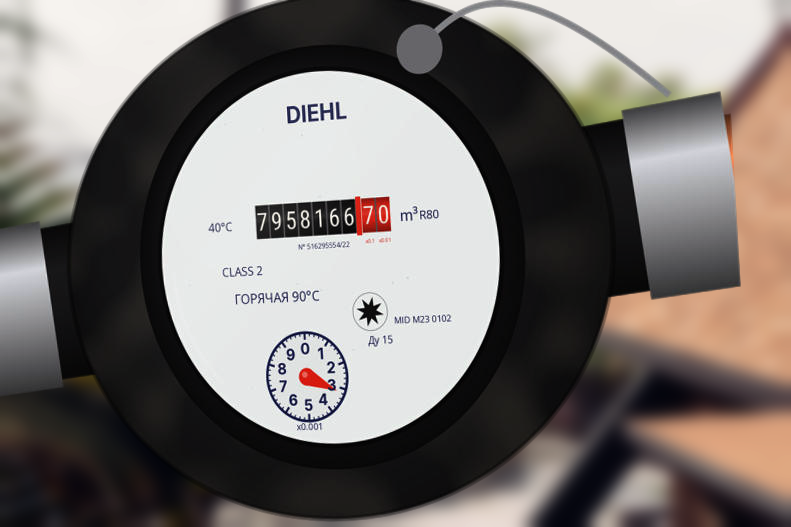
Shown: 7958166.703 m³
